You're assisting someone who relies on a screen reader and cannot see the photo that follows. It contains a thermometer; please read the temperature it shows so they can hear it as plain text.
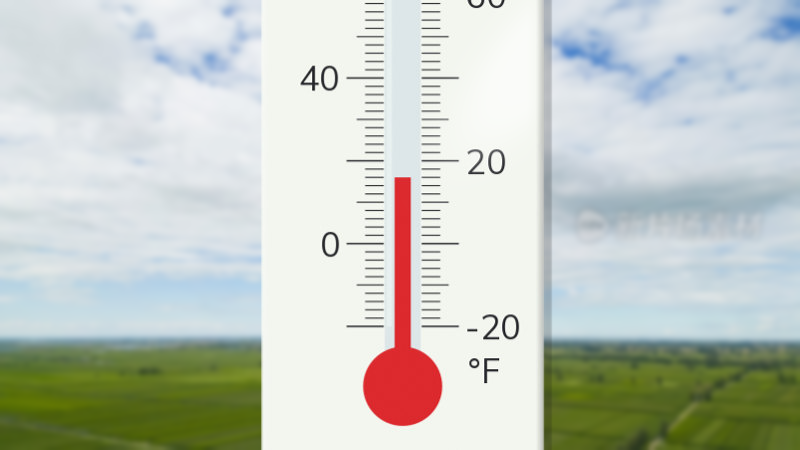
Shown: 16 °F
